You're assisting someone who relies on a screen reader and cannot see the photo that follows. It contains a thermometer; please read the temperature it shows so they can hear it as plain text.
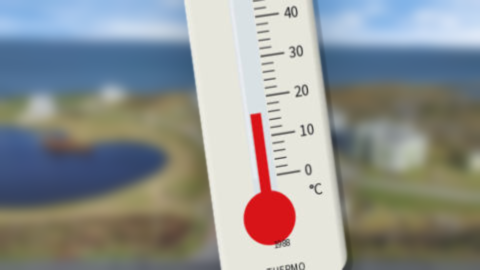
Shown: 16 °C
